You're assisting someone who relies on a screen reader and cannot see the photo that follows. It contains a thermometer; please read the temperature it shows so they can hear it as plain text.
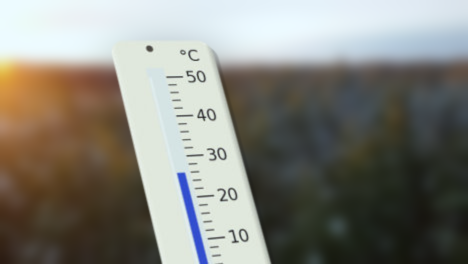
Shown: 26 °C
